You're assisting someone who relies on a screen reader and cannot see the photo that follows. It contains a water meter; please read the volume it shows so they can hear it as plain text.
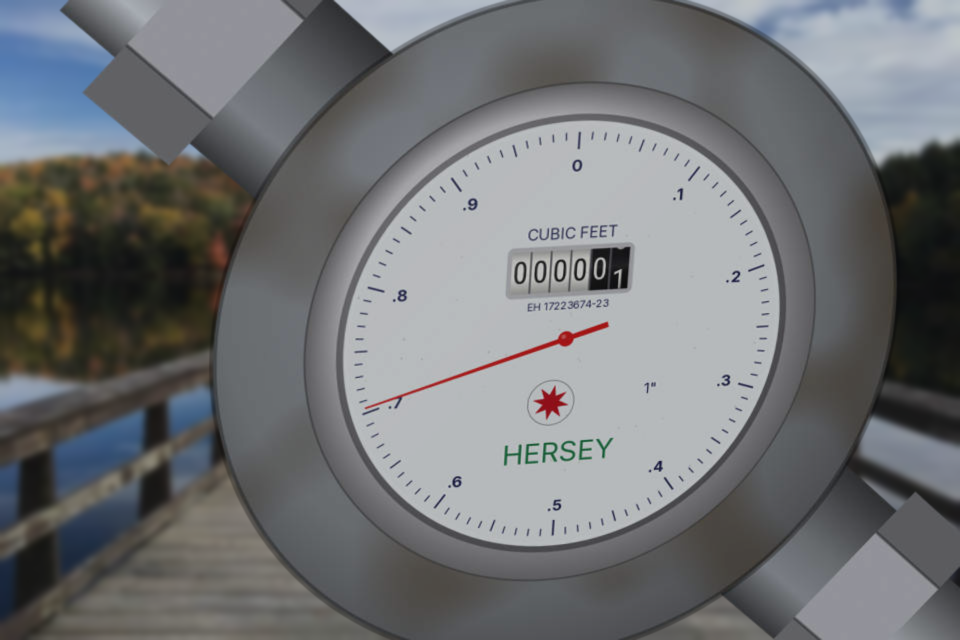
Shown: 0.70 ft³
